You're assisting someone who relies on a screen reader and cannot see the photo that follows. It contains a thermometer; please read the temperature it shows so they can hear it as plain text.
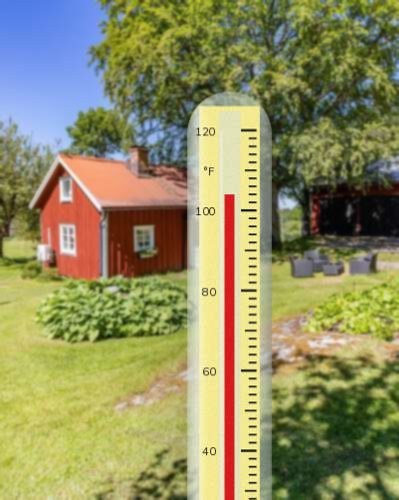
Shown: 104 °F
